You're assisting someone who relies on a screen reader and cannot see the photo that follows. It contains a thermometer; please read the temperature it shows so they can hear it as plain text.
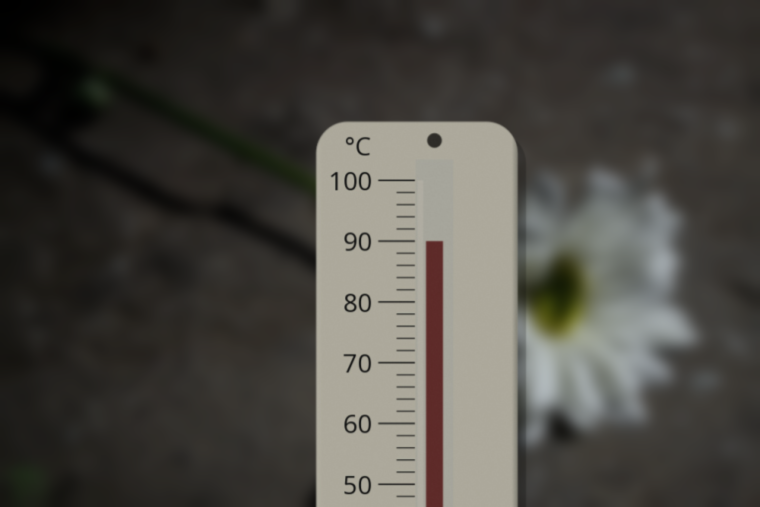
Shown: 90 °C
